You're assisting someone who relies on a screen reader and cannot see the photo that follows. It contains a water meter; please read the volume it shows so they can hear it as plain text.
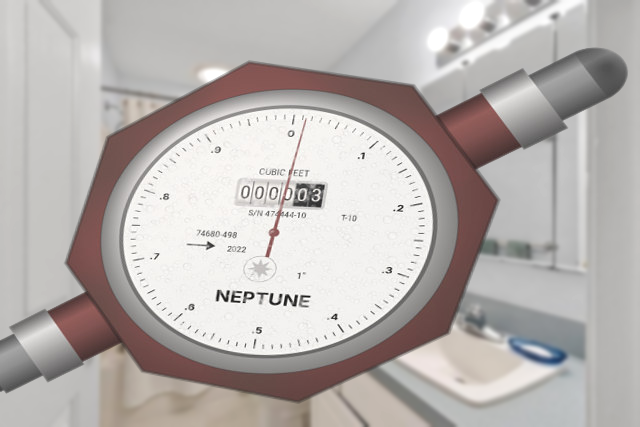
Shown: 3.01 ft³
